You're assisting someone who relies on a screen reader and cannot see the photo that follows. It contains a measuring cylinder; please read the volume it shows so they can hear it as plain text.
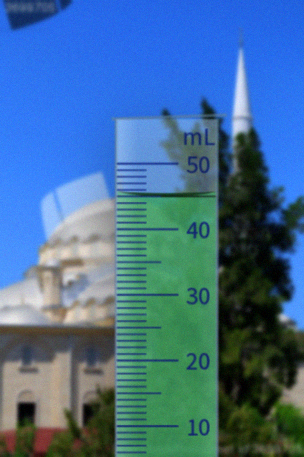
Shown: 45 mL
